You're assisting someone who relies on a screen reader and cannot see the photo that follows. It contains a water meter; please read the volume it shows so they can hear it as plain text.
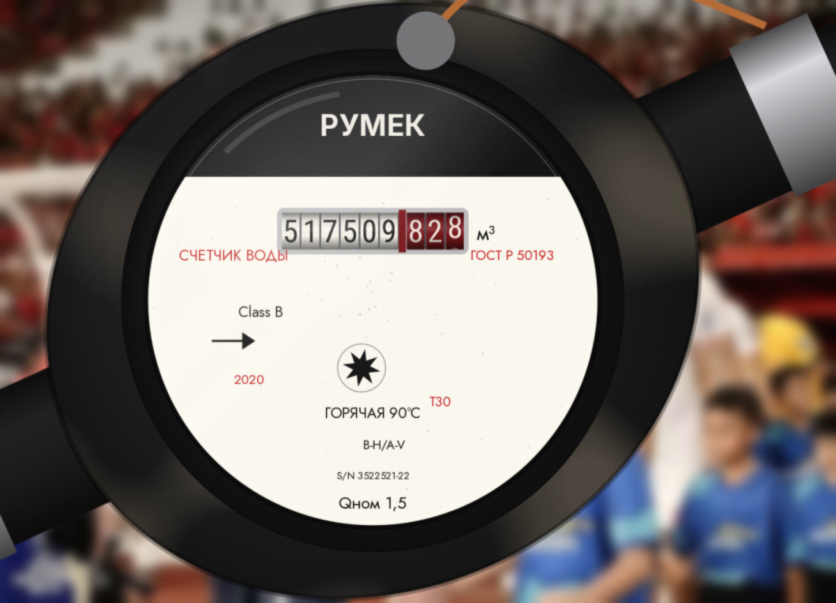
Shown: 517509.828 m³
